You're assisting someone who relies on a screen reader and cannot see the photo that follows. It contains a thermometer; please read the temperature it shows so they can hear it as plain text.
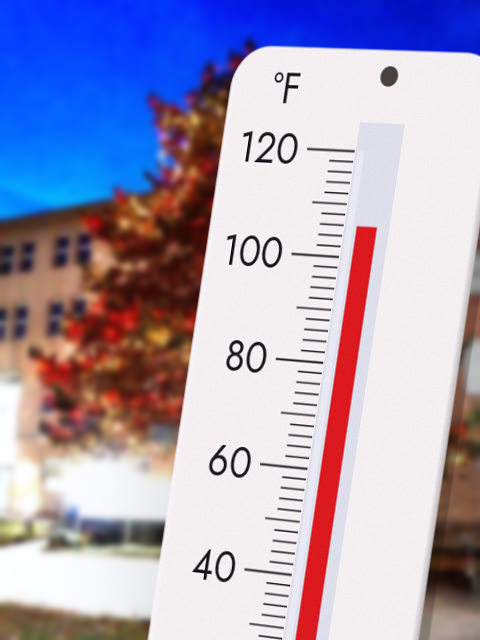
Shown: 106 °F
